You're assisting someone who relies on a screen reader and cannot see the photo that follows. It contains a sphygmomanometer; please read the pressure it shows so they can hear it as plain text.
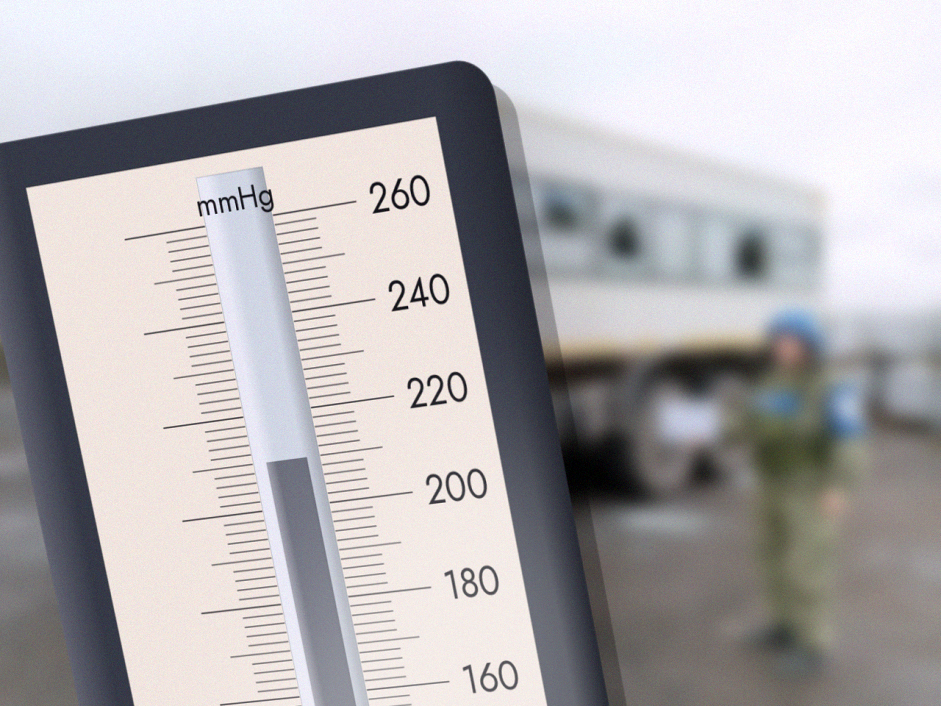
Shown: 210 mmHg
